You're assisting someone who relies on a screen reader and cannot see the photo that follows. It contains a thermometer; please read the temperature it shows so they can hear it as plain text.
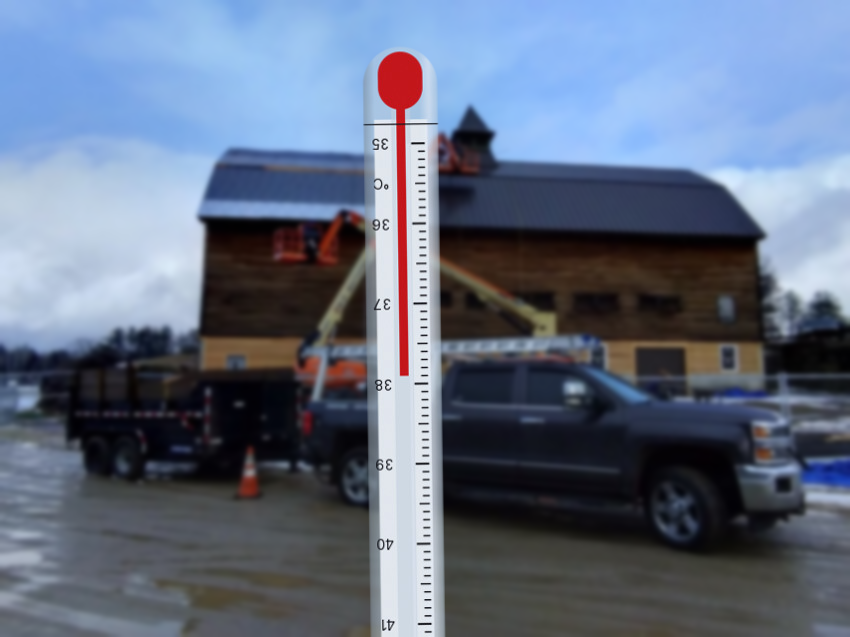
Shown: 37.9 °C
